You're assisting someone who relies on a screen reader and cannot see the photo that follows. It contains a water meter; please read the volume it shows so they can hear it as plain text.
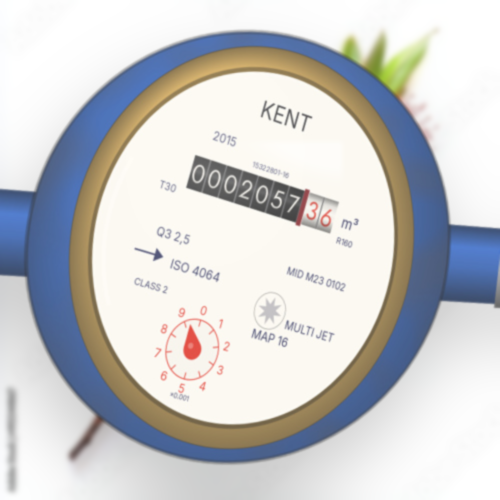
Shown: 2057.359 m³
